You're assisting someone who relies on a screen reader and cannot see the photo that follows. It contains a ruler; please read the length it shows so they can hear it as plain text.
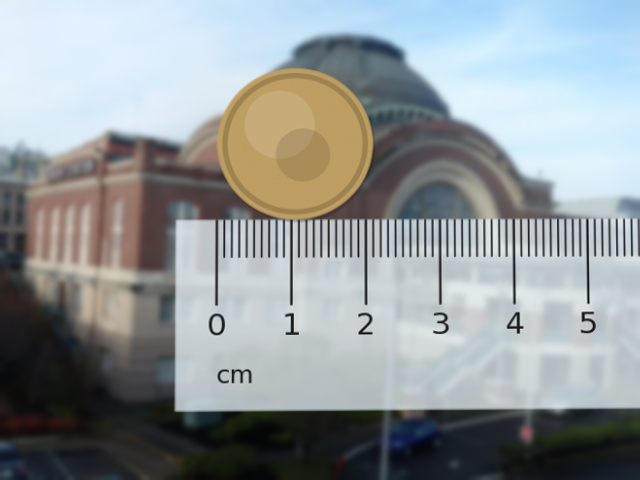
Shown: 2.1 cm
